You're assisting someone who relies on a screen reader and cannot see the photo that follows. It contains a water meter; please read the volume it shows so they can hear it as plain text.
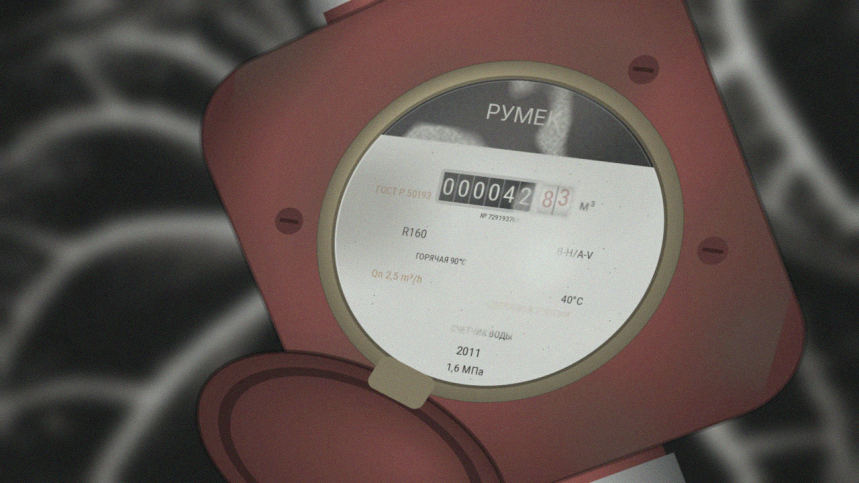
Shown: 42.83 m³
